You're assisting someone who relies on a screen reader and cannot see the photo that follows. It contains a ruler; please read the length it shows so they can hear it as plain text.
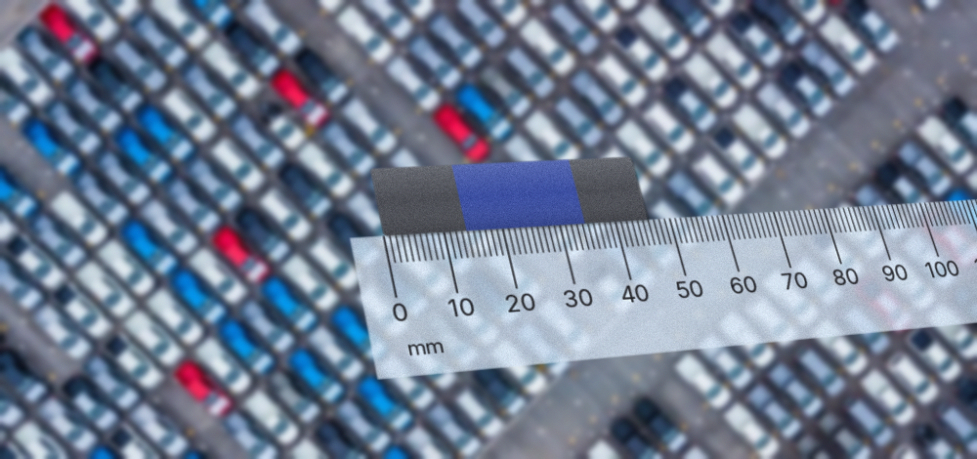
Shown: 46 mm
